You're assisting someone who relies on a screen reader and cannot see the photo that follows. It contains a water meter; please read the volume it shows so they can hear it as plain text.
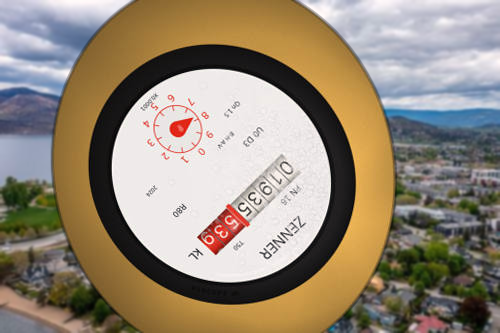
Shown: 1935.5387 kL
